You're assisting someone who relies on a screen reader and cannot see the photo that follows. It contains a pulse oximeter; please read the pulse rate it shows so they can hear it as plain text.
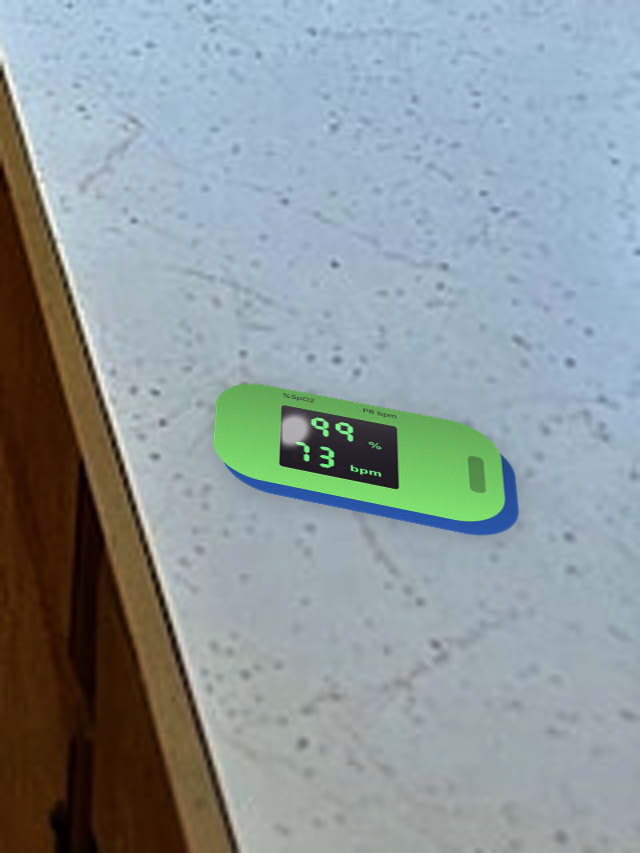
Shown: 73 bpm
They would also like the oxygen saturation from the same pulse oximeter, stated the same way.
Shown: 99 %
